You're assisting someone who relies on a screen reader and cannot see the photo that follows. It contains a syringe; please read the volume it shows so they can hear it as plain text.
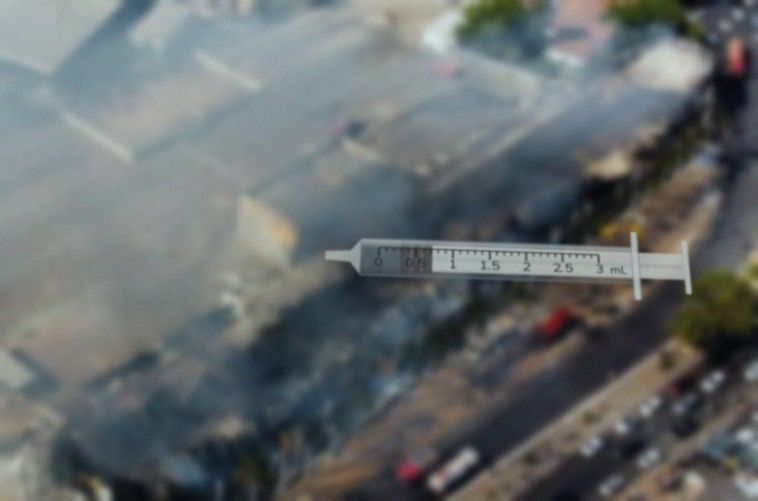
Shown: 0.3 mL
